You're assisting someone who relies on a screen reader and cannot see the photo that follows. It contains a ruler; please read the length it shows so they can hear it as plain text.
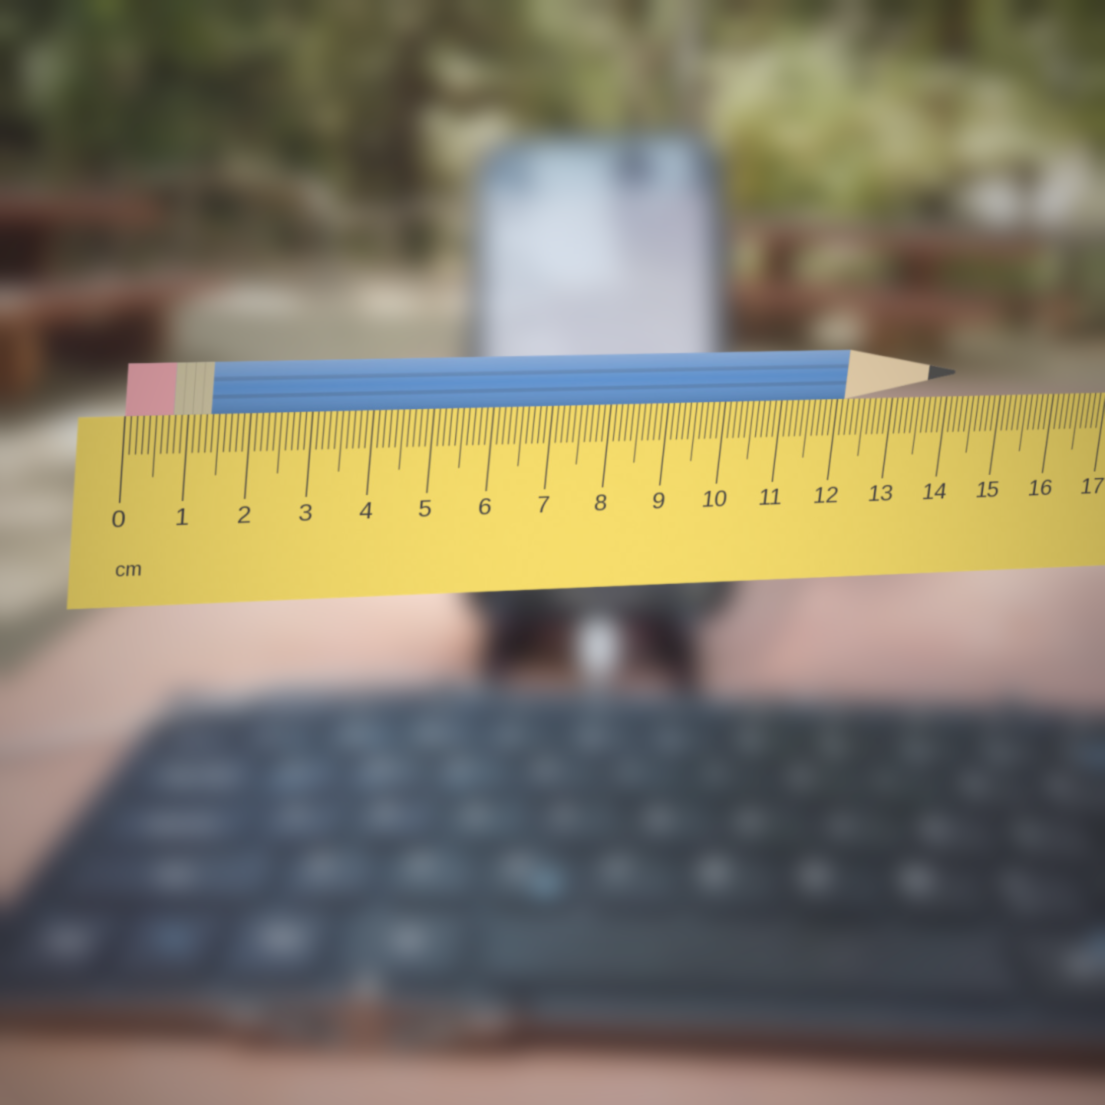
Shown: 14.1 cm
